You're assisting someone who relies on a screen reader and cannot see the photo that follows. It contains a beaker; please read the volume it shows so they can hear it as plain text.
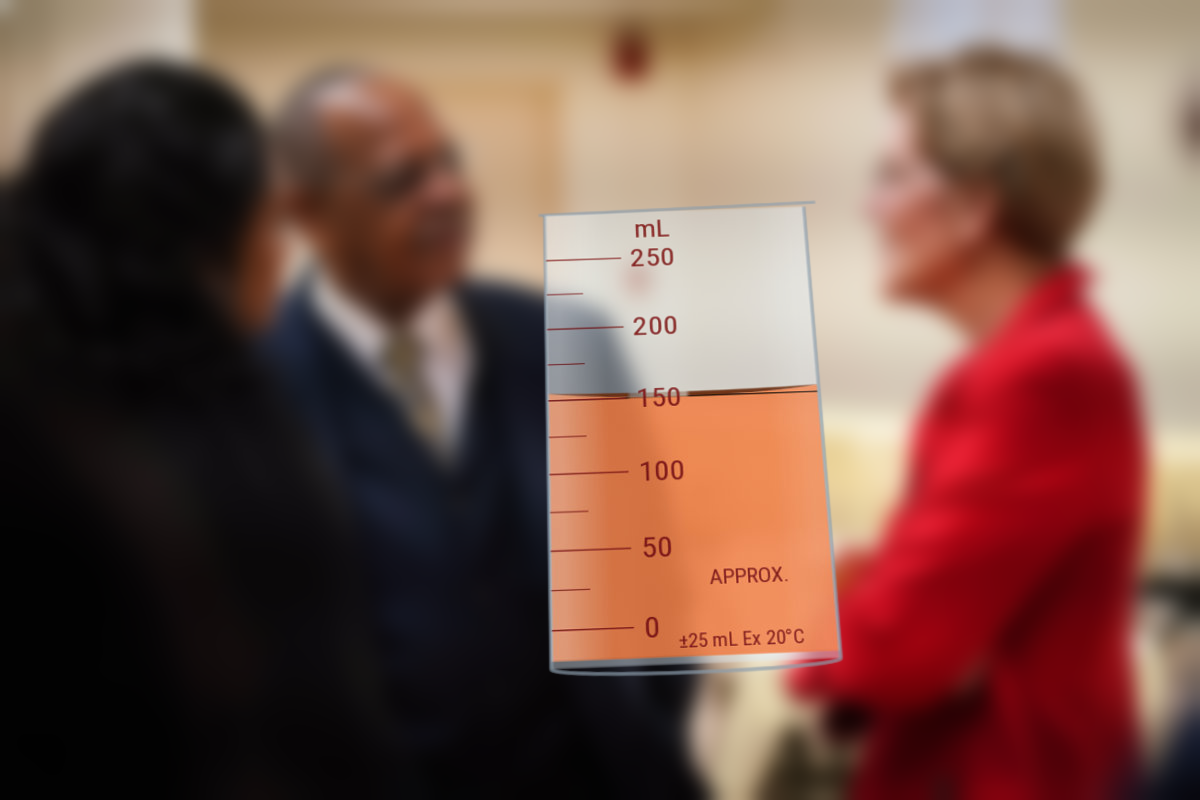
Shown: 150 mL
